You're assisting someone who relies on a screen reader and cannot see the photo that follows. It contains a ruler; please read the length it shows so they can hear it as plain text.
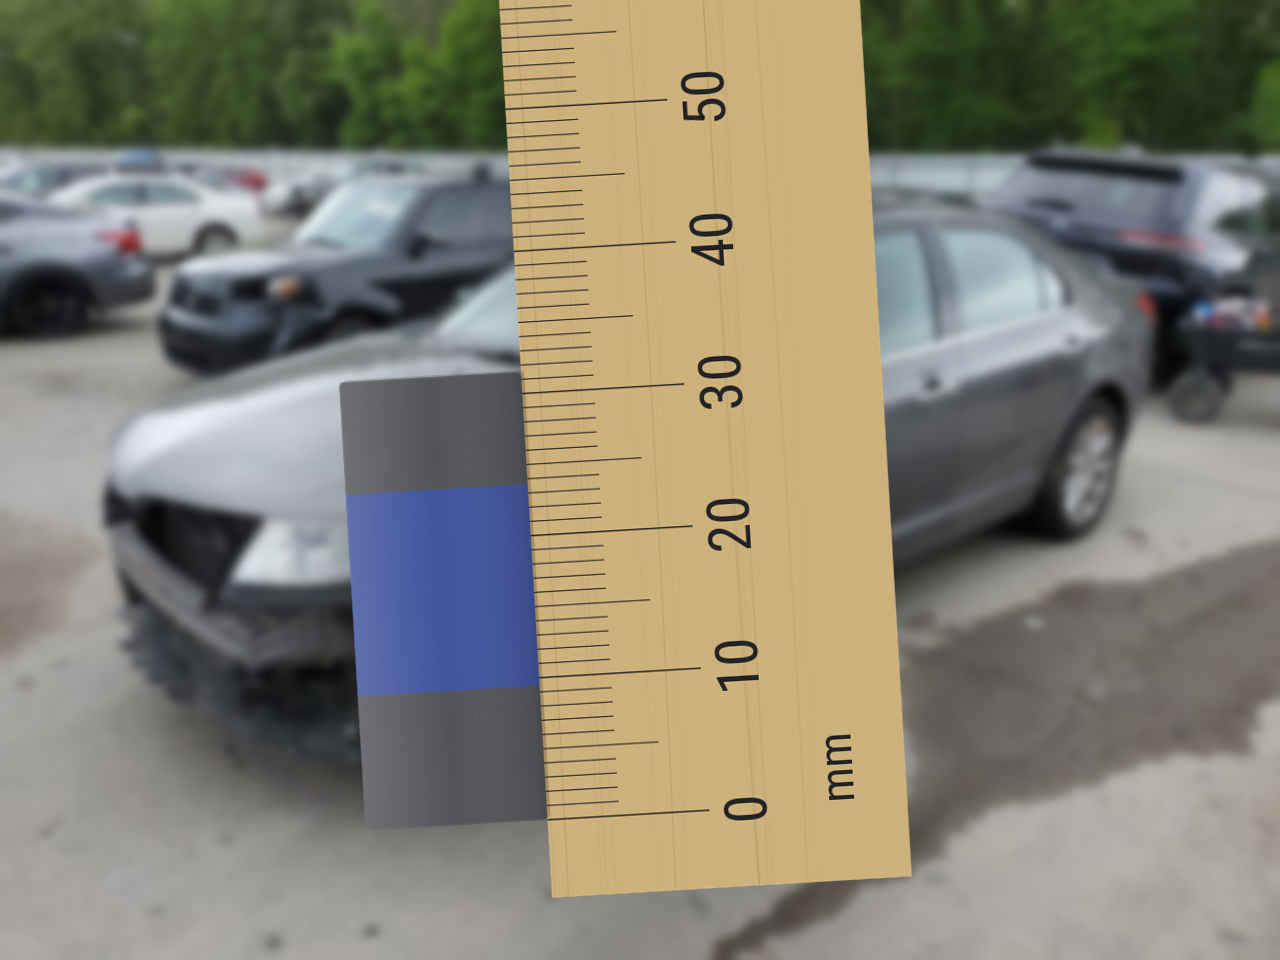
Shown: 31.5 mm
